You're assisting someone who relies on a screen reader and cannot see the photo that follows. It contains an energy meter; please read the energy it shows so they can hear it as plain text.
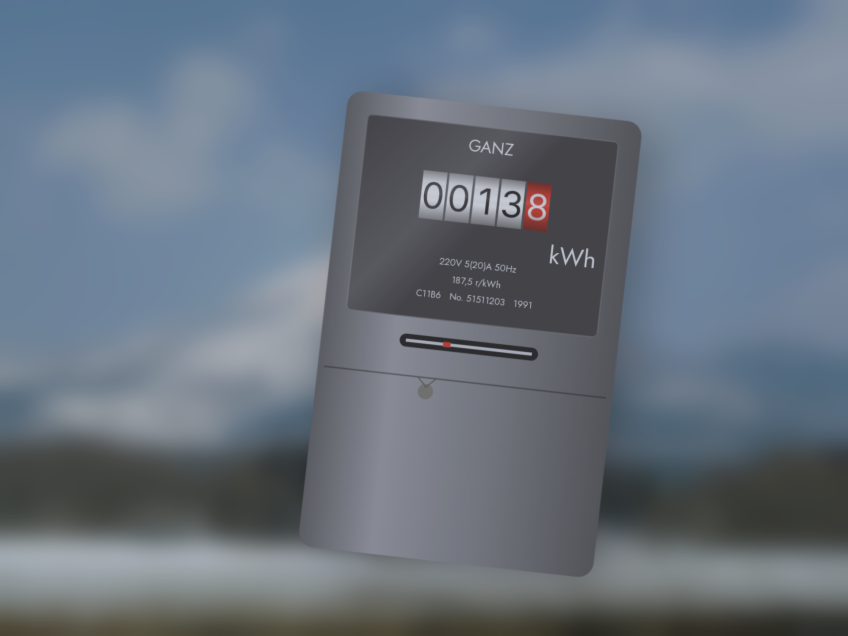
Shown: 13.8 kWh
